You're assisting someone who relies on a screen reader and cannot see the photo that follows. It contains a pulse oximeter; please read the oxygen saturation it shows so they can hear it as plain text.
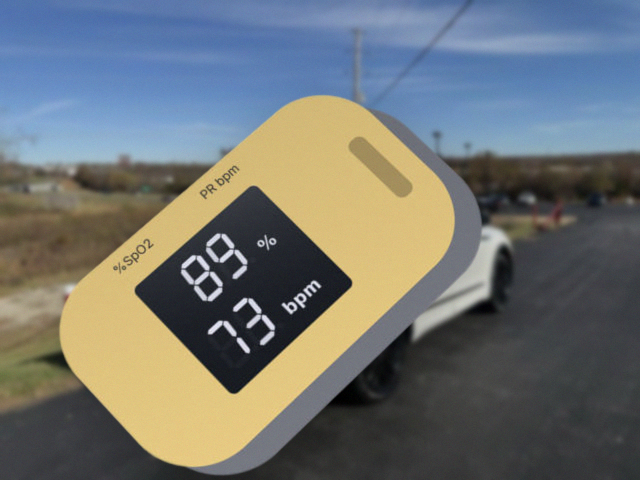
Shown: 89 %
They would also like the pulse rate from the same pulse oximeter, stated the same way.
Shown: 73 bpm
